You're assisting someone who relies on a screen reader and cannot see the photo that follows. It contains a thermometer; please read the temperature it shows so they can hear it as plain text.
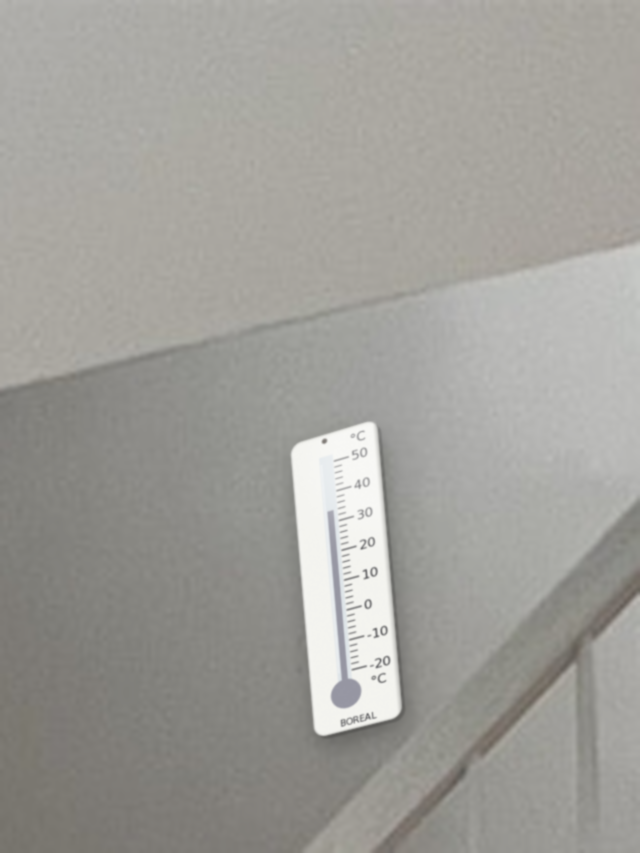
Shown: 34 °C
